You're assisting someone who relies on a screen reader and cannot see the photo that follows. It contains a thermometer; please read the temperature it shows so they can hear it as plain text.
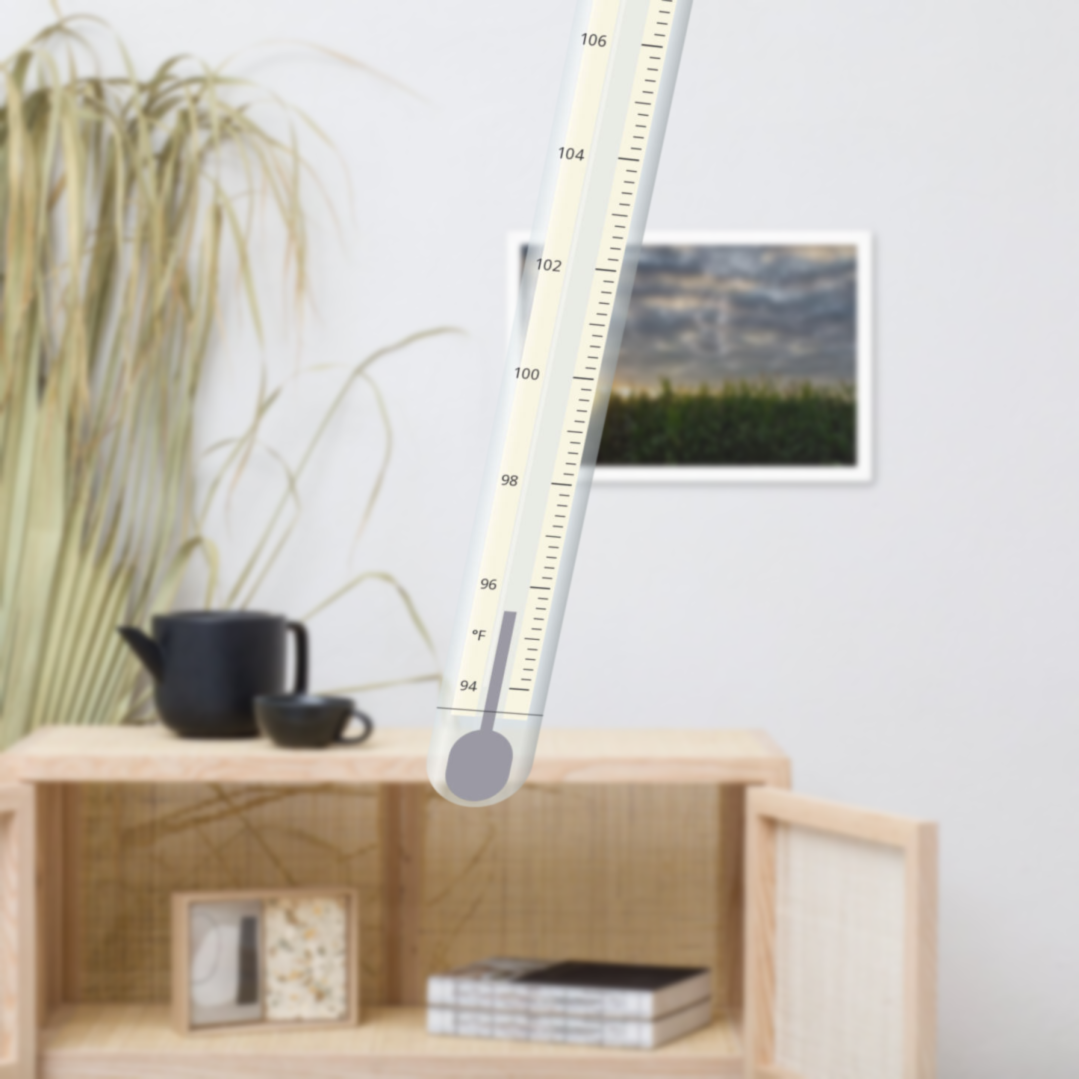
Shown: 95.5 °F
